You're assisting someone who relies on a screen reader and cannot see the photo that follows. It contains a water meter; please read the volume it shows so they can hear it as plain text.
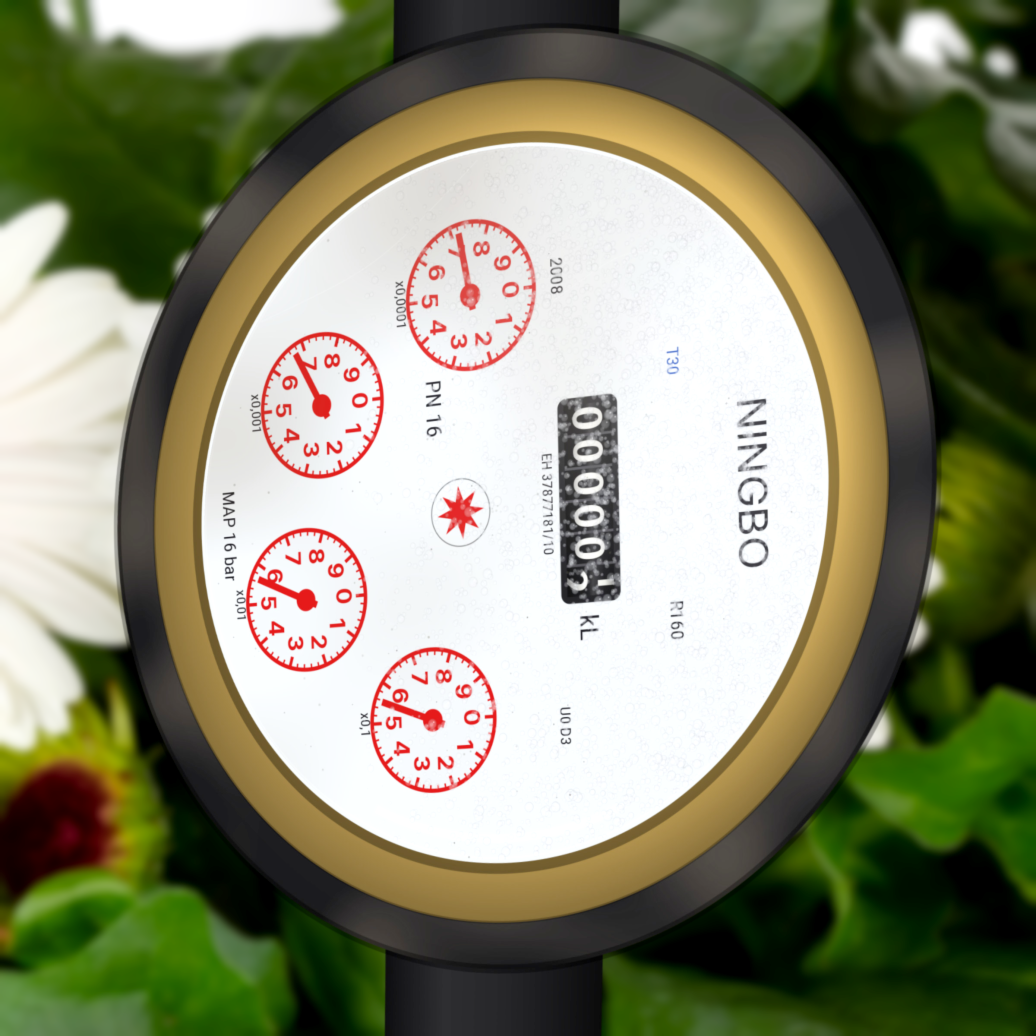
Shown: 1.5567 kL
